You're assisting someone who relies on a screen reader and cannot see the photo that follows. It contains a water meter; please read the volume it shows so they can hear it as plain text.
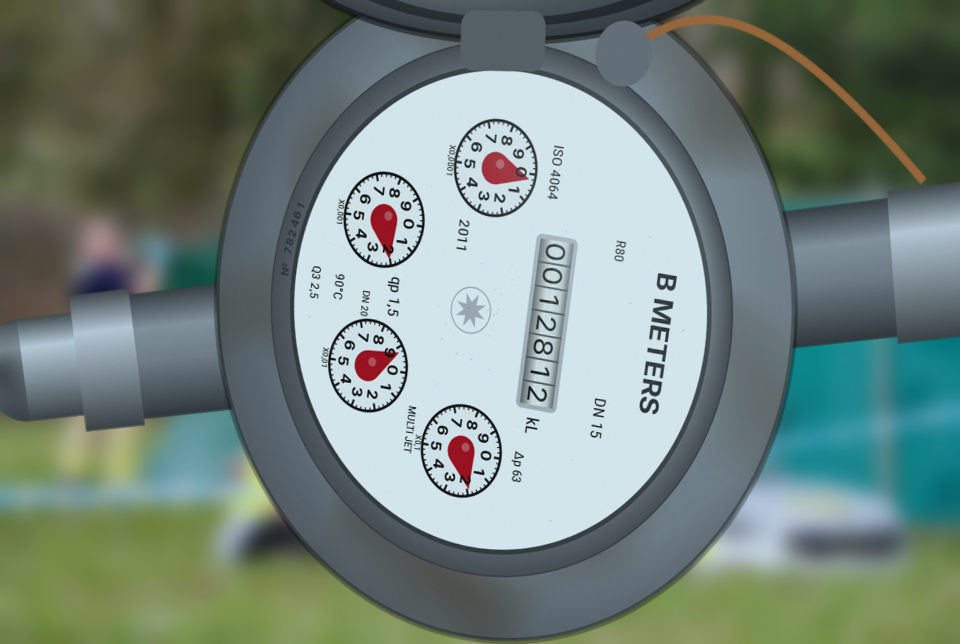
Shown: 12812.1920 kL
